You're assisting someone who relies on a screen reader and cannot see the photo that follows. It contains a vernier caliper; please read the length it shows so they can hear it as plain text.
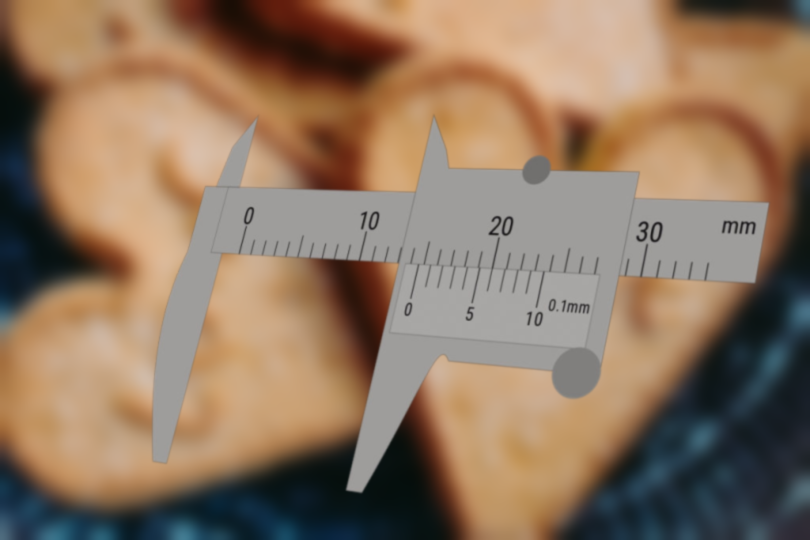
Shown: 14.6 mm
